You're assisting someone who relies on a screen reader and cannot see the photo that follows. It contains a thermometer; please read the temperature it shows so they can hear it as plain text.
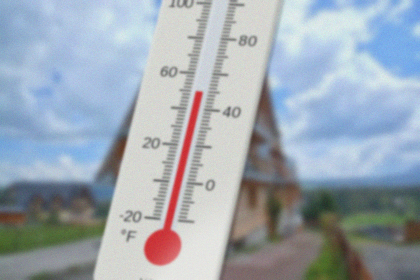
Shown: 50 °F
